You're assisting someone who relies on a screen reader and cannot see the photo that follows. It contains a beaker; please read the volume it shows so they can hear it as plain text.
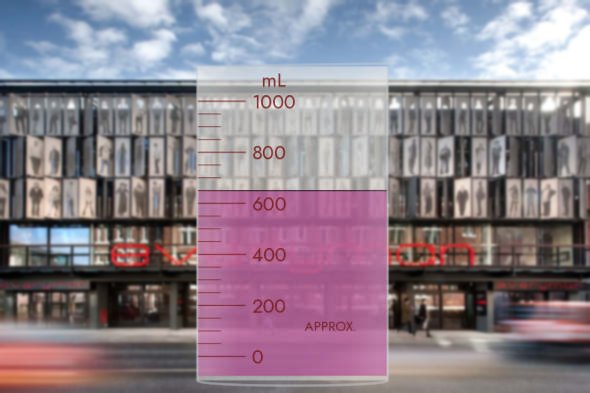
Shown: 650 mL
